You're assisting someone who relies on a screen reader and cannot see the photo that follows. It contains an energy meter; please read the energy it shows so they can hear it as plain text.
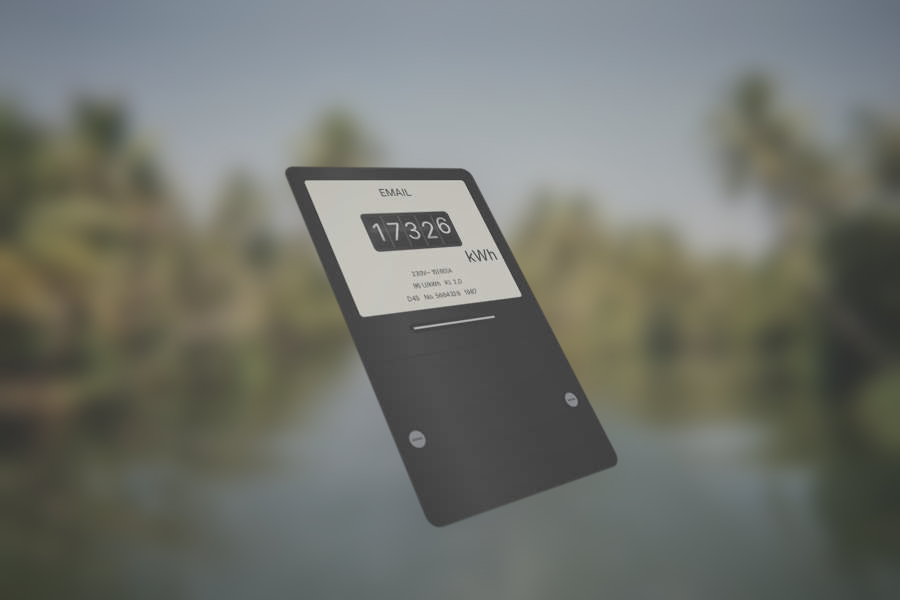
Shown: 17326 kWh
